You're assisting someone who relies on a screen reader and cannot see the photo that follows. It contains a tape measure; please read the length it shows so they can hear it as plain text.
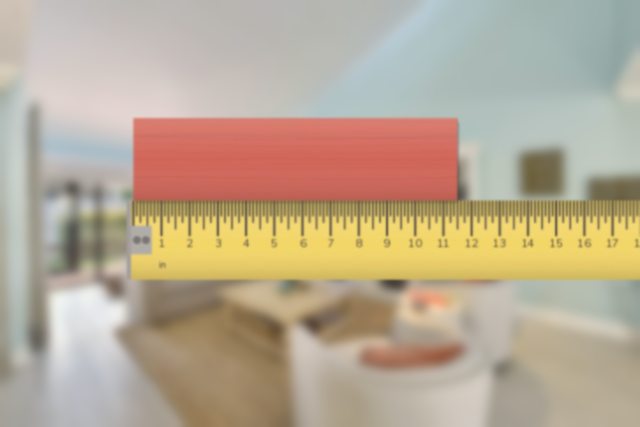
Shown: 11.5 in
